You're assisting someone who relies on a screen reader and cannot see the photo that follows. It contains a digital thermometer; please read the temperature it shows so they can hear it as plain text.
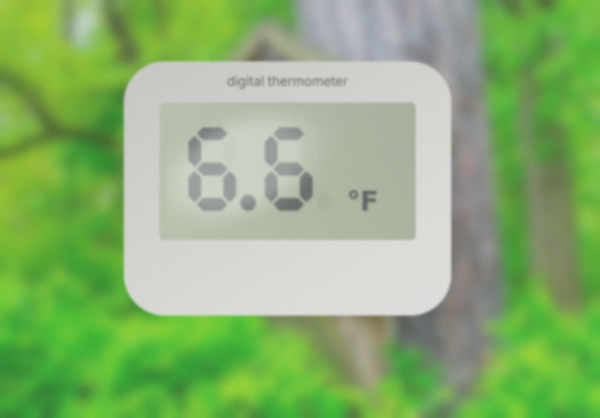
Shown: 6.6 °F
